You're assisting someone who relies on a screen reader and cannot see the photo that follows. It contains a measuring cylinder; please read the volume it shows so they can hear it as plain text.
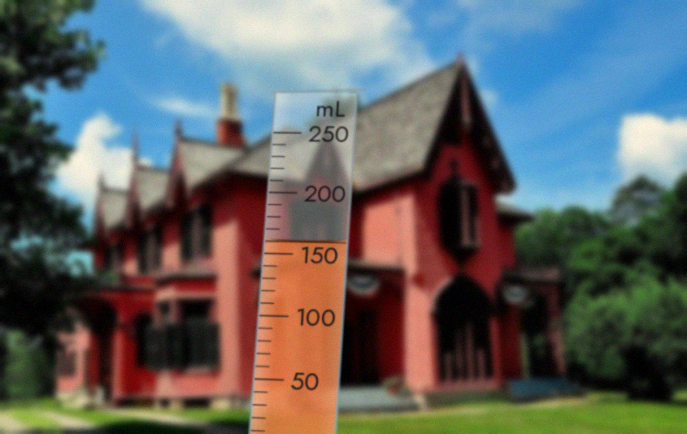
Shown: 160 mL
